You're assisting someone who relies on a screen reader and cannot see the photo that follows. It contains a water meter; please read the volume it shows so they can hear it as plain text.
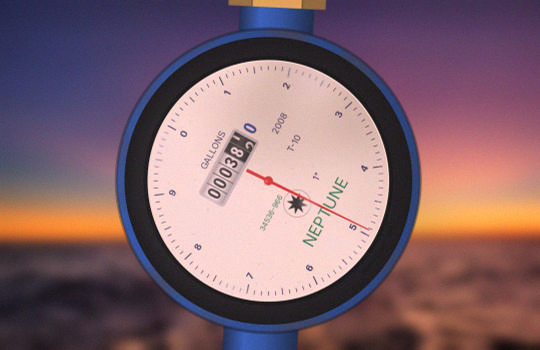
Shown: 3814.9 gal
